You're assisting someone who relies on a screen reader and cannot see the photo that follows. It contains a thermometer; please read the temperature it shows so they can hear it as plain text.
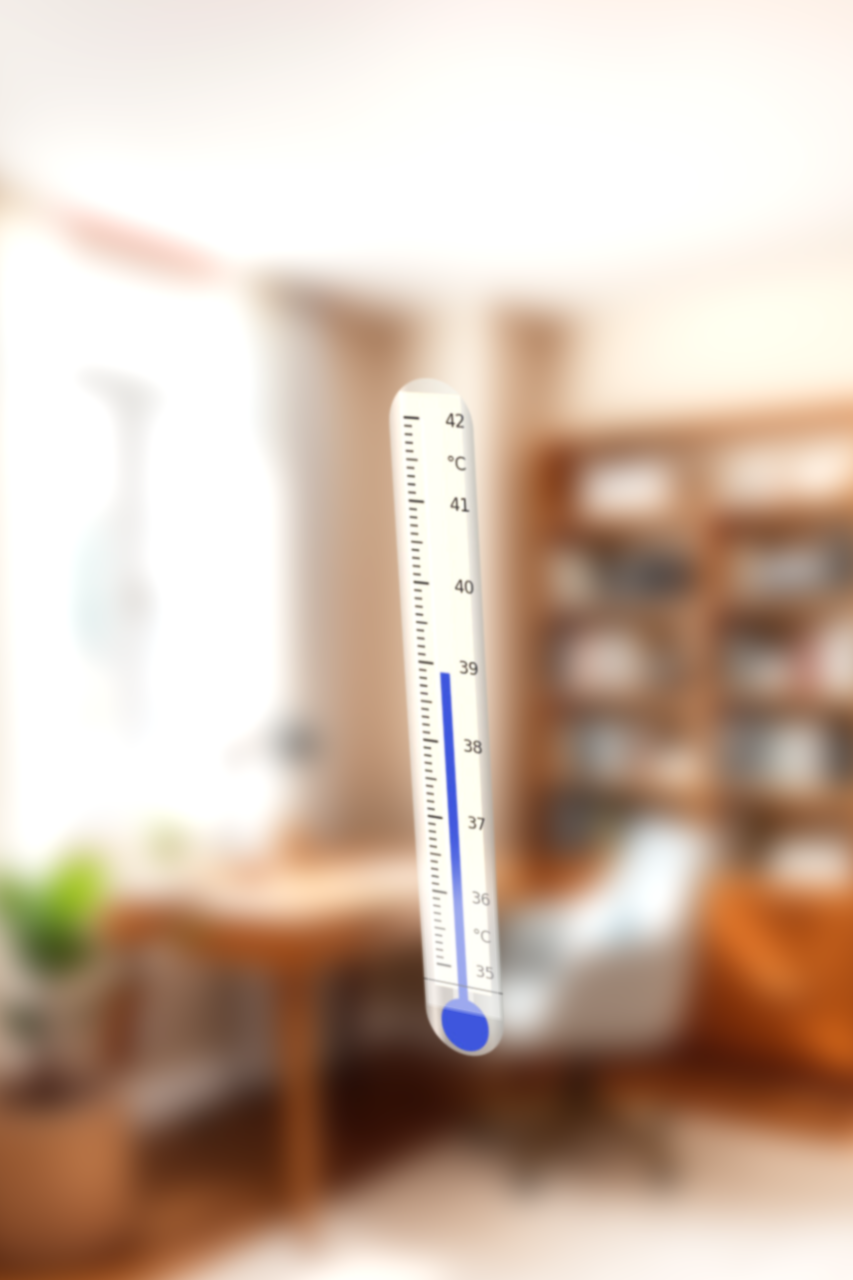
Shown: 38.9 °C
